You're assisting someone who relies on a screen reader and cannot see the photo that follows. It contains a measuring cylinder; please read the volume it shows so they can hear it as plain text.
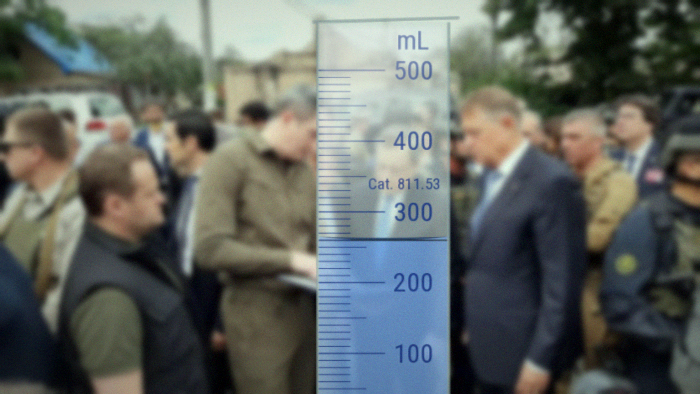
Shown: 260 mL
